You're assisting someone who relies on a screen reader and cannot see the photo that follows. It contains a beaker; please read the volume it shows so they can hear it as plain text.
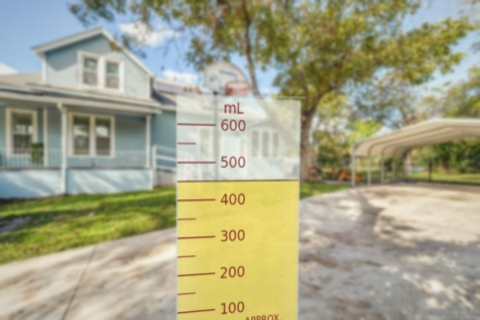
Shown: 450 mL
